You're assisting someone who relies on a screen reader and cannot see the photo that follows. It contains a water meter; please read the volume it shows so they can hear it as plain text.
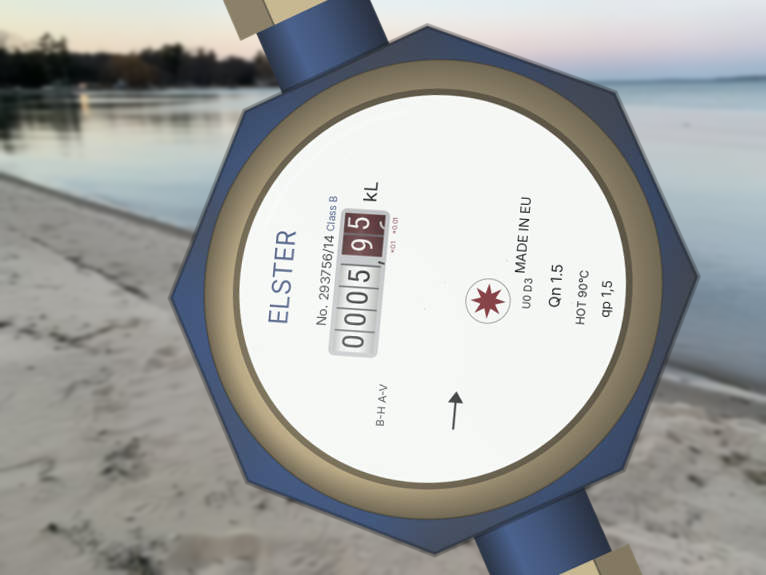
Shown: 5.95 kL
